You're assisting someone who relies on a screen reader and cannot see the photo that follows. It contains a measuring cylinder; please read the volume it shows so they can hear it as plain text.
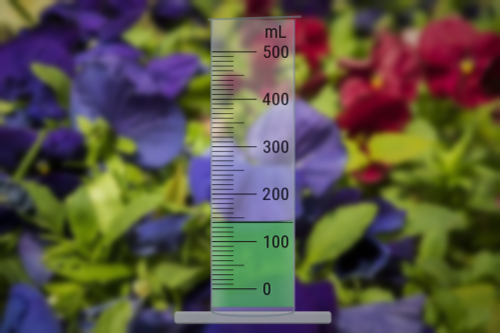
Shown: 140 mL
